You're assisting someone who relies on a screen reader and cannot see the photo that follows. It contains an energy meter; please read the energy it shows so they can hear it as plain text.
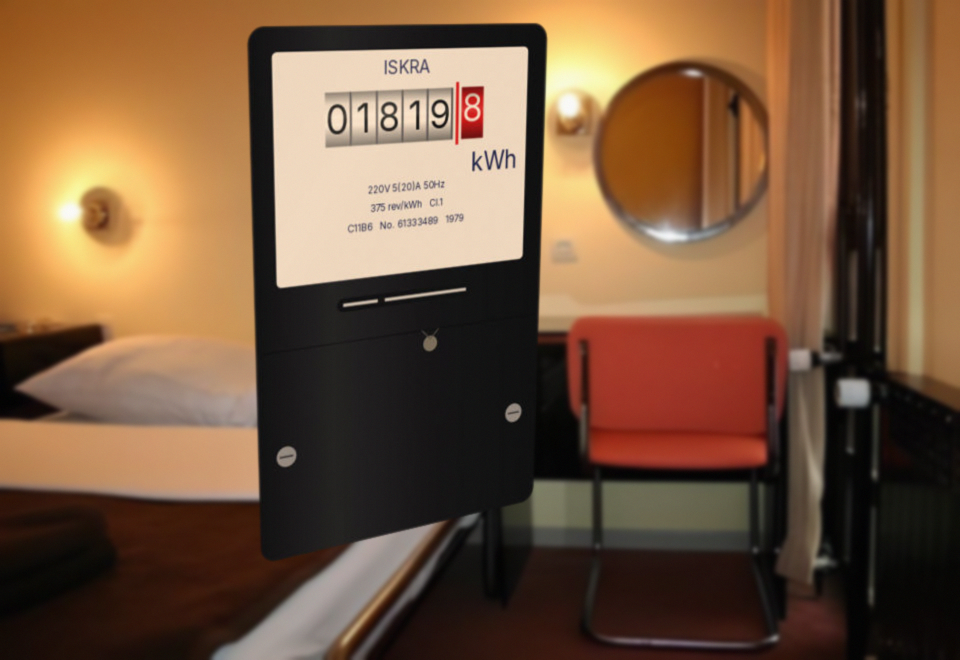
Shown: 1819.8 kWh
